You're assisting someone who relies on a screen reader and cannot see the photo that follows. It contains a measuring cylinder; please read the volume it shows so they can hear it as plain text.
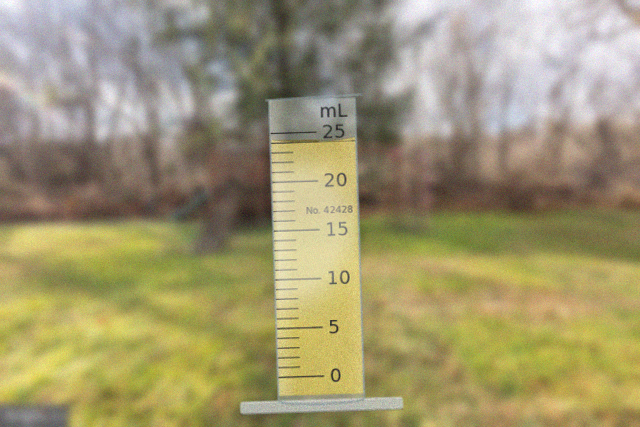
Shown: 24 mL
